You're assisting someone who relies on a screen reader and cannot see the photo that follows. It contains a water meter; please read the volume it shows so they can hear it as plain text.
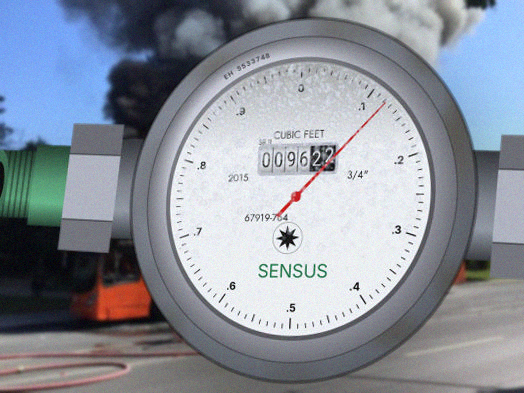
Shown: 9622.12 ft³
